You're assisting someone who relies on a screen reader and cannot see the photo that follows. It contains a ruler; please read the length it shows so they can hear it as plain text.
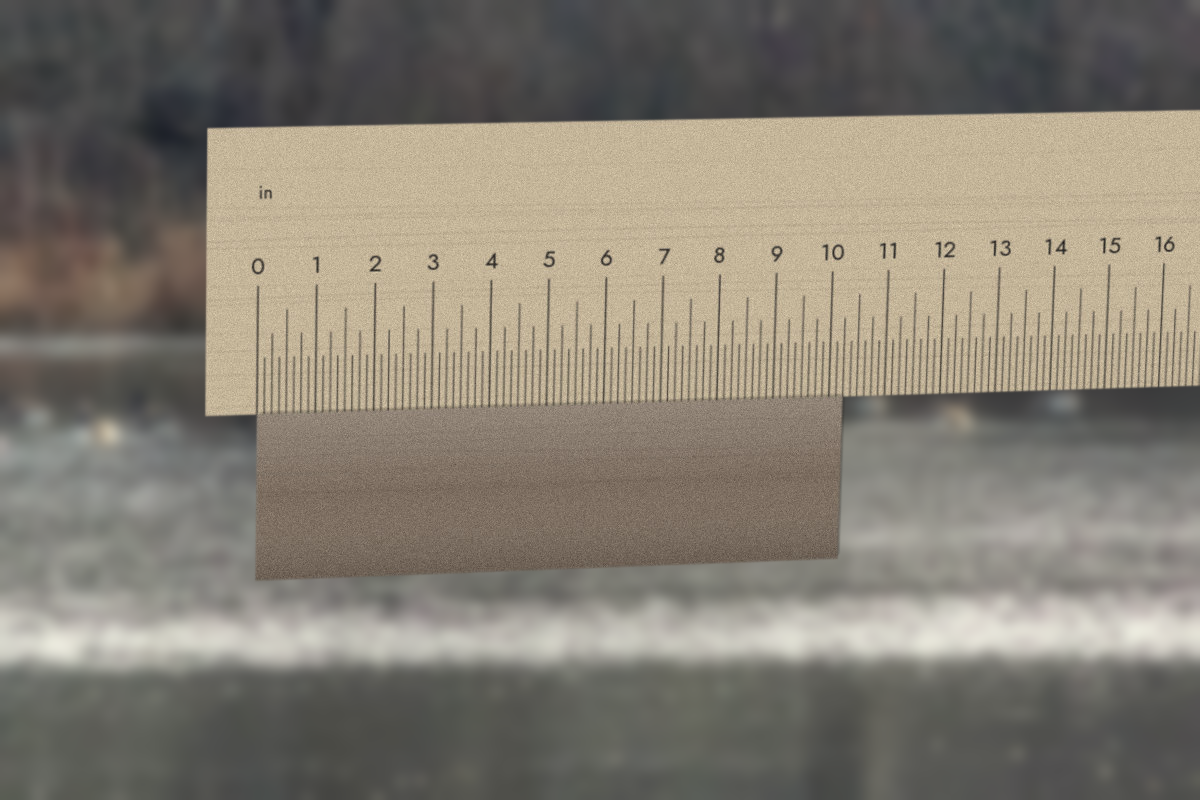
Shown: 10.25 in
